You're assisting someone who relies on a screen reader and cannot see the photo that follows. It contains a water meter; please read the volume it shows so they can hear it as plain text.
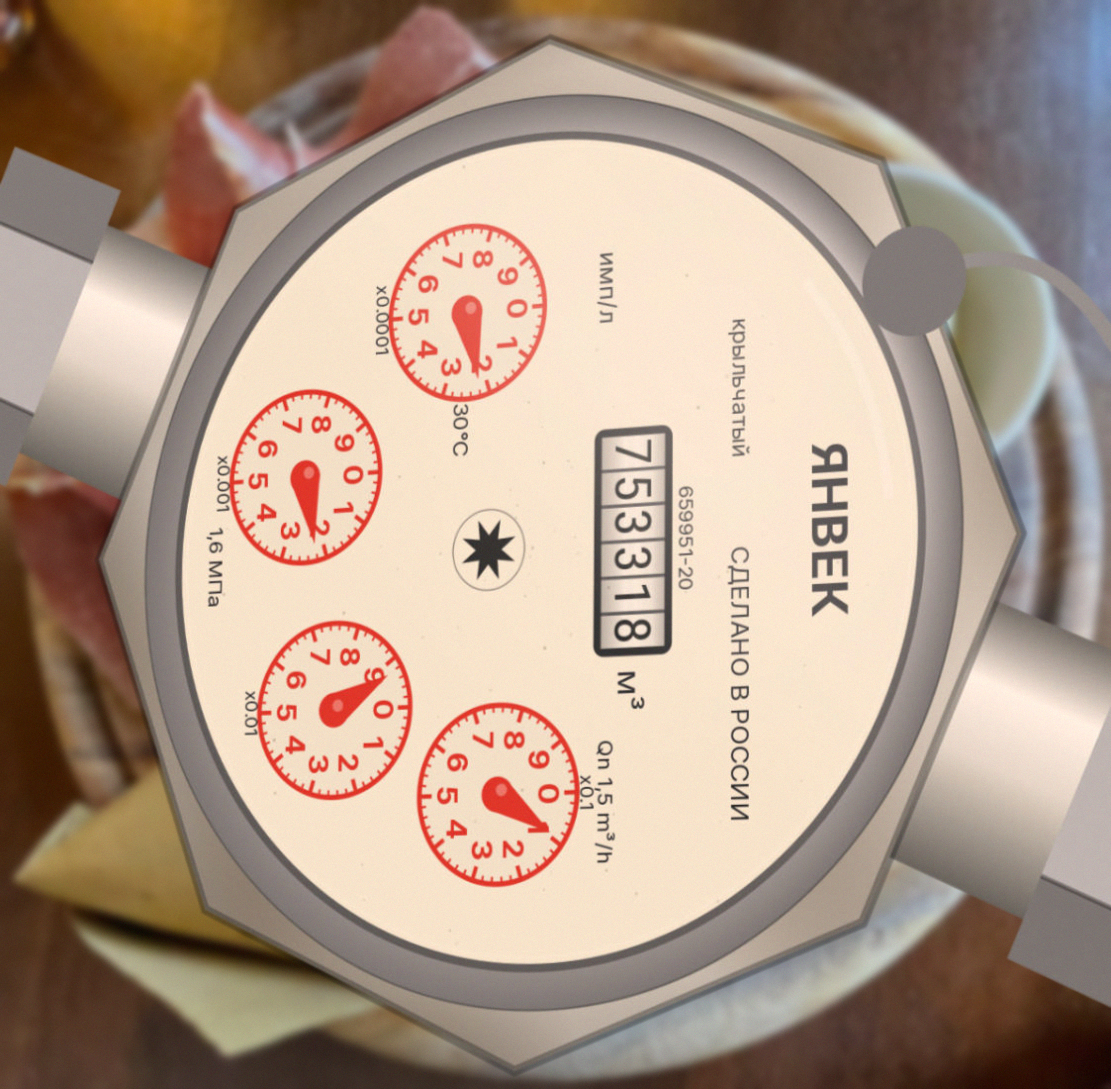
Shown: 753318.0922 m³
